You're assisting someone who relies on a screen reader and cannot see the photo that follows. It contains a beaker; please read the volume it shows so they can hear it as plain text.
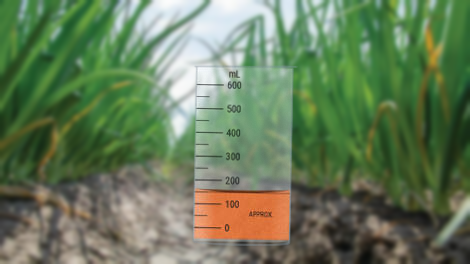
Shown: 150 mL
